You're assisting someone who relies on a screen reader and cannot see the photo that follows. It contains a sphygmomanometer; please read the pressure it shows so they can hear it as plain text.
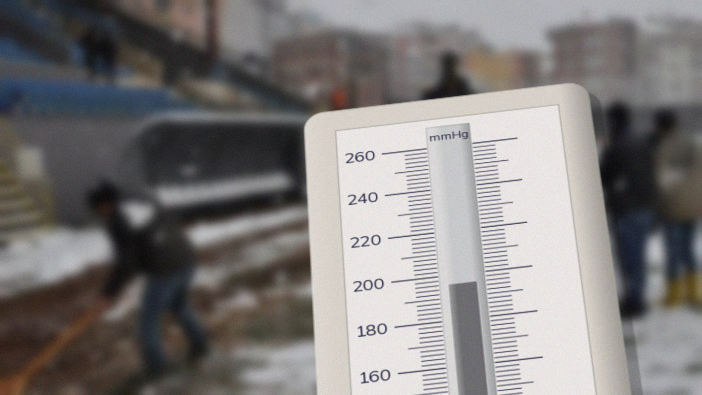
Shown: 196 mmHg
